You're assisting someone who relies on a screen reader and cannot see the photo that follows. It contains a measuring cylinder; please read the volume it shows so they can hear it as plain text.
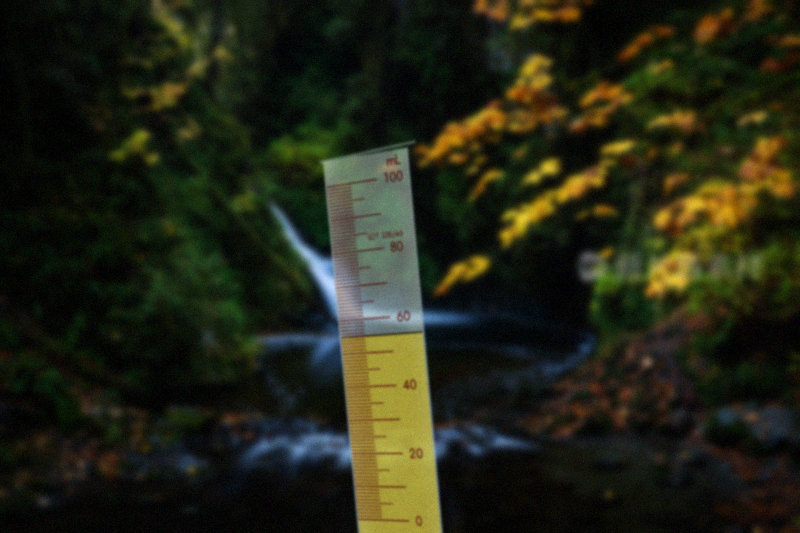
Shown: 55 mL
